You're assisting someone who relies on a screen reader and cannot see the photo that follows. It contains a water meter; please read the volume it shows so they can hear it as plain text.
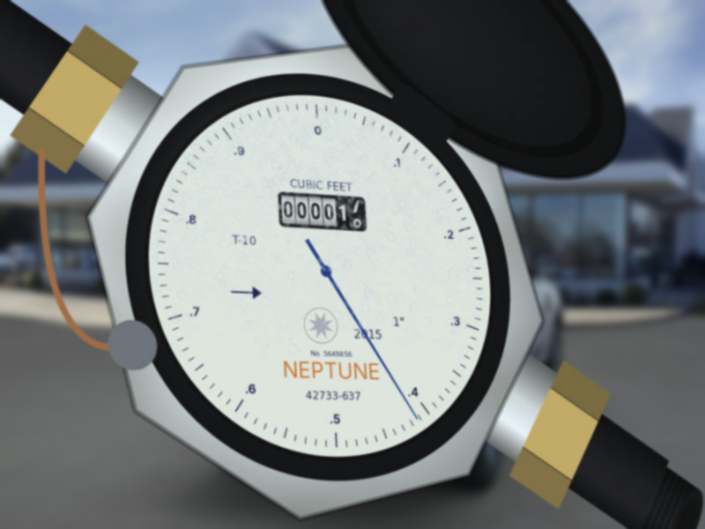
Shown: 17.41 ft³
